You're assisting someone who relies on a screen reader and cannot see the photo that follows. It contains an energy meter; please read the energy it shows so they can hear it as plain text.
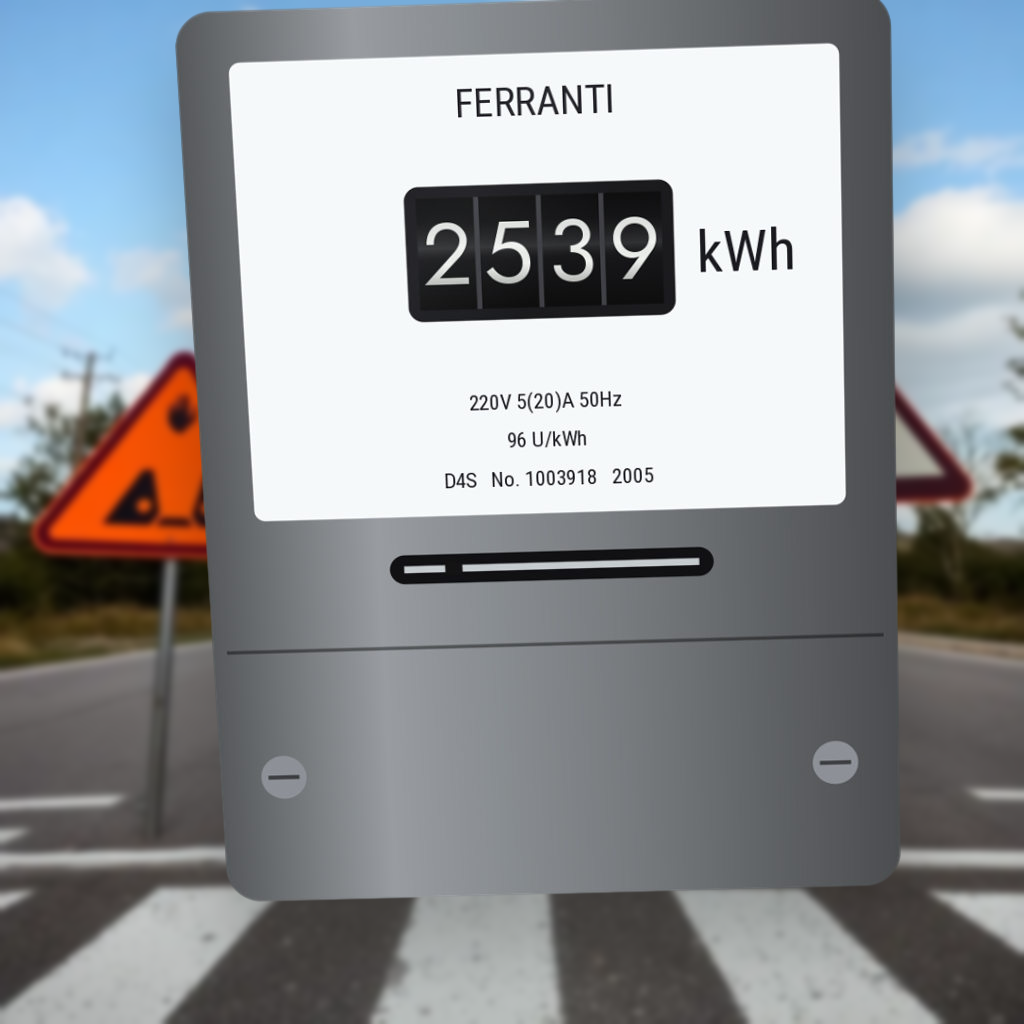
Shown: 2539 kWh
